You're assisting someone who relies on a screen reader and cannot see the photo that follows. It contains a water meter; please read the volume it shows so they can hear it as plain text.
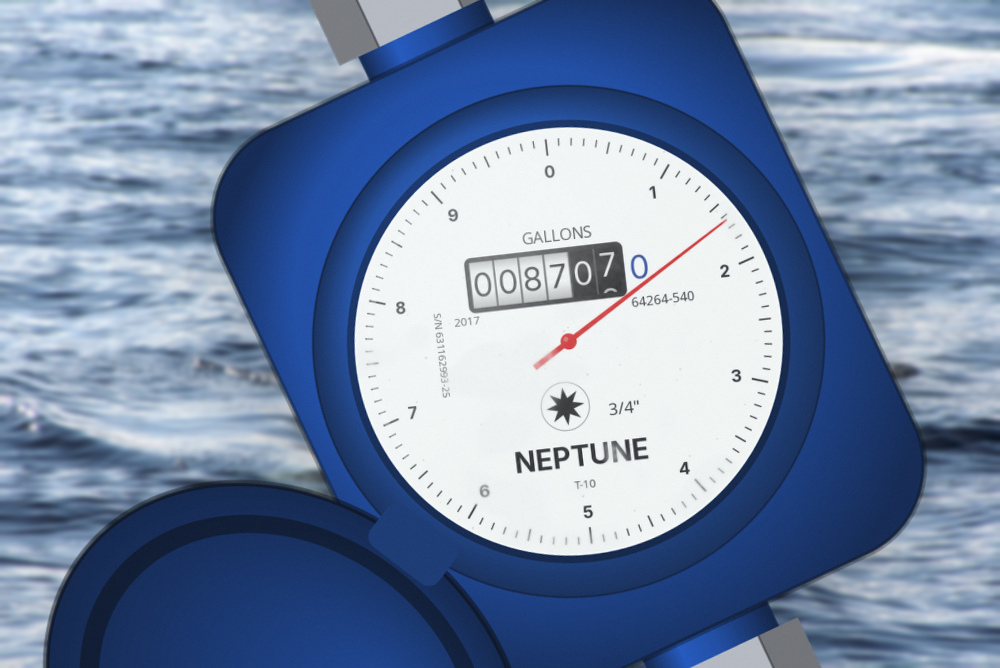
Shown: 87071.6 gal
